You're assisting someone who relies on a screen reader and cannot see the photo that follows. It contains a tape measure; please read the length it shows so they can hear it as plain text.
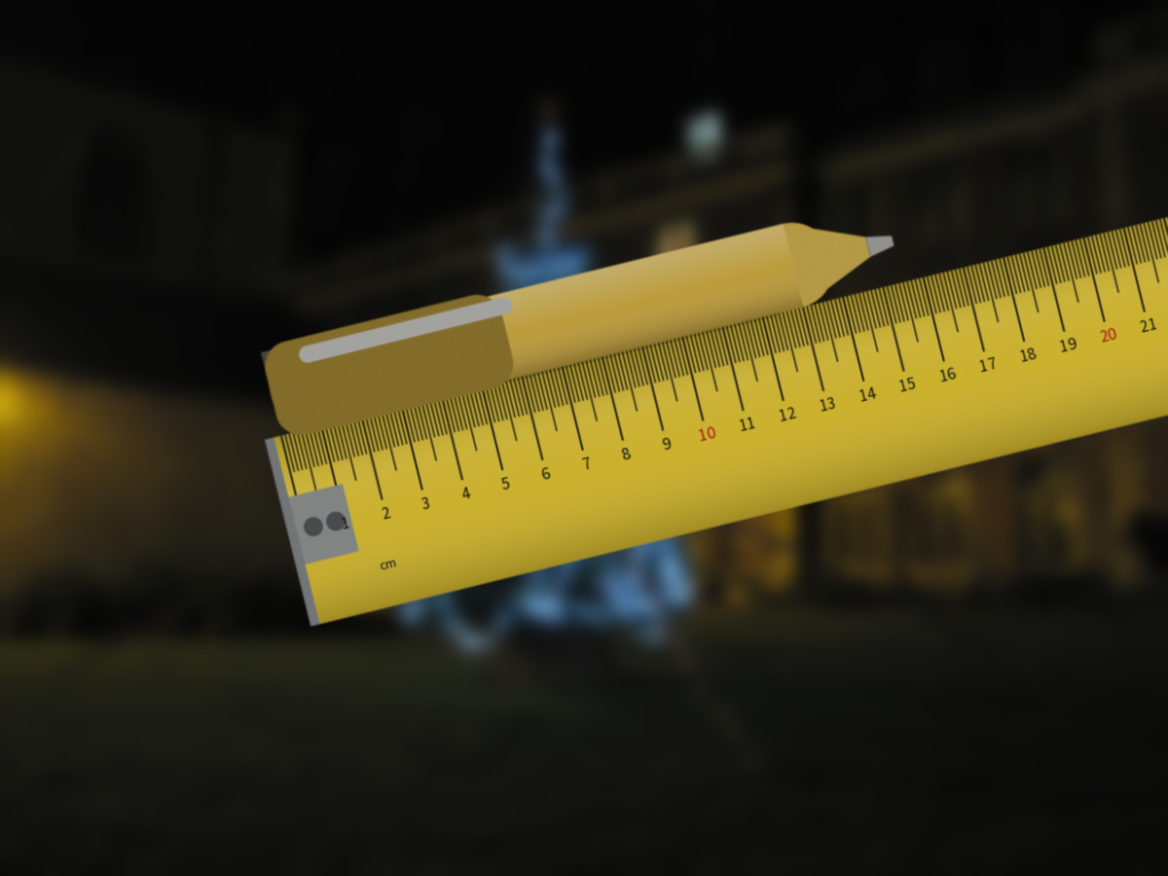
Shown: 15.5 cm
